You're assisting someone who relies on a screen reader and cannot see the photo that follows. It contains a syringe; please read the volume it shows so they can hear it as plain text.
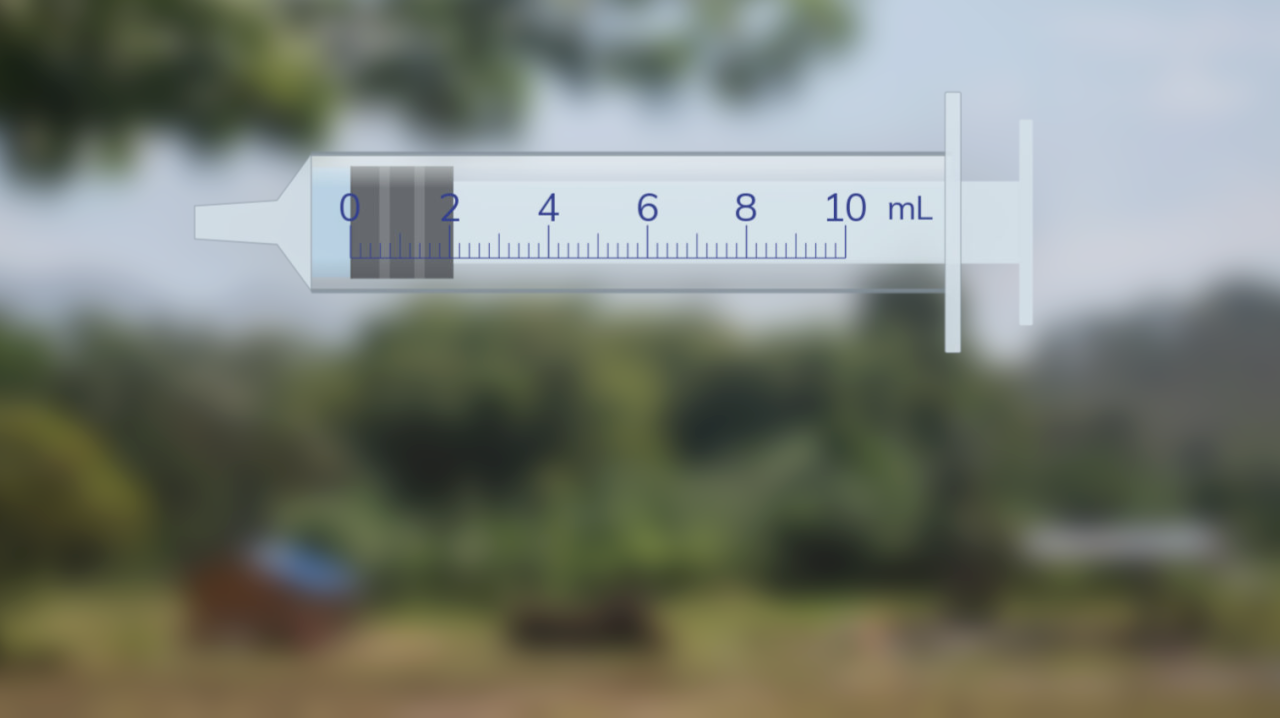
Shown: 0 mL
